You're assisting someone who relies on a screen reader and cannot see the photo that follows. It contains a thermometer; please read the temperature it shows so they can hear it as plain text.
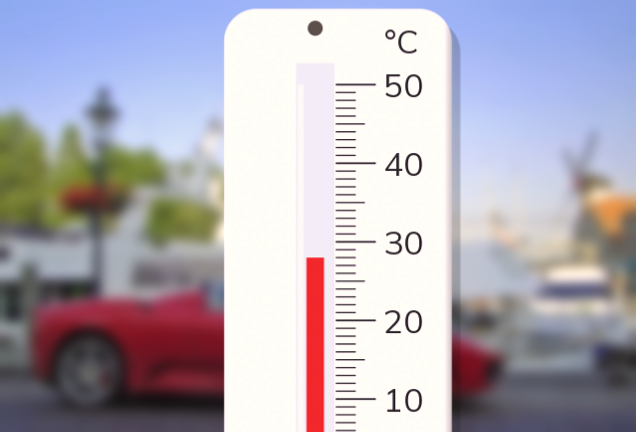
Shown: 28 °C
